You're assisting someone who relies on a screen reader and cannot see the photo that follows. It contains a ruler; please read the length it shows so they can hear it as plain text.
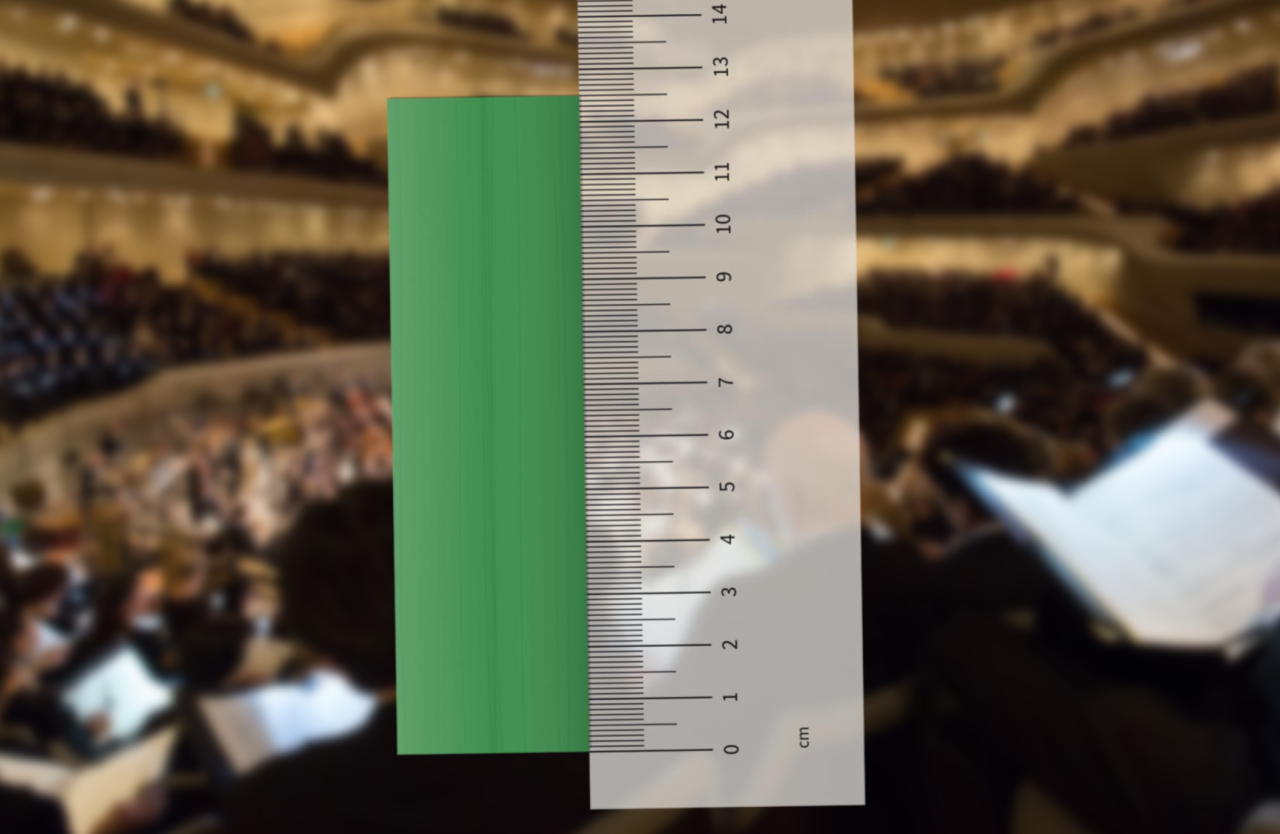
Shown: 12.5 cm
